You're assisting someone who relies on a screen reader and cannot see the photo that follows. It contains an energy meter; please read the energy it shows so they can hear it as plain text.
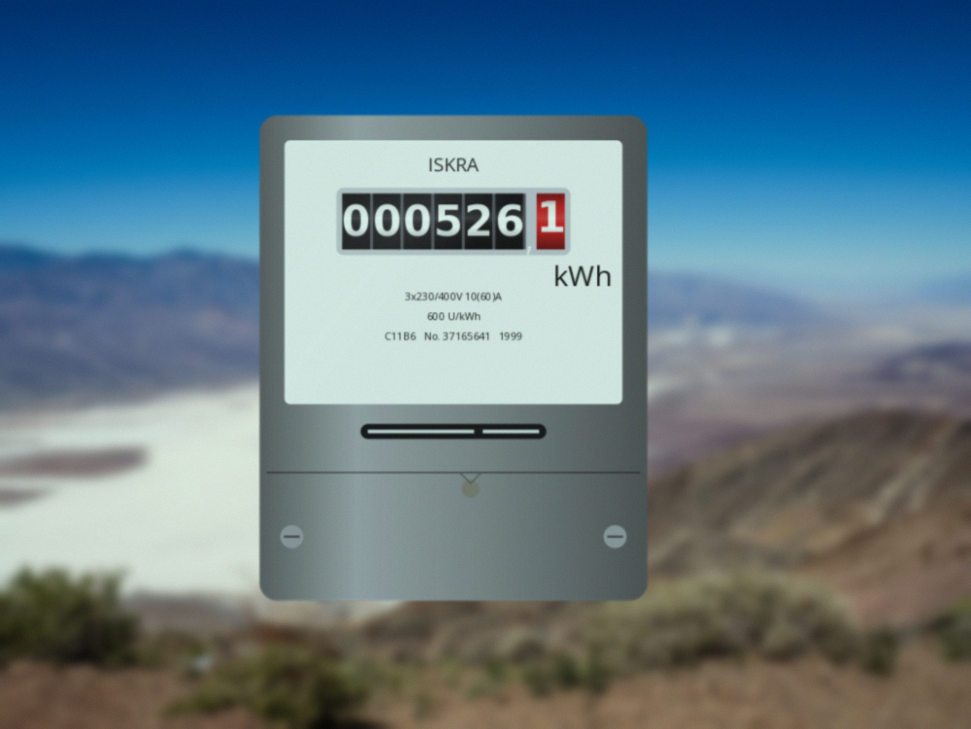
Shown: 526.1 kWh
